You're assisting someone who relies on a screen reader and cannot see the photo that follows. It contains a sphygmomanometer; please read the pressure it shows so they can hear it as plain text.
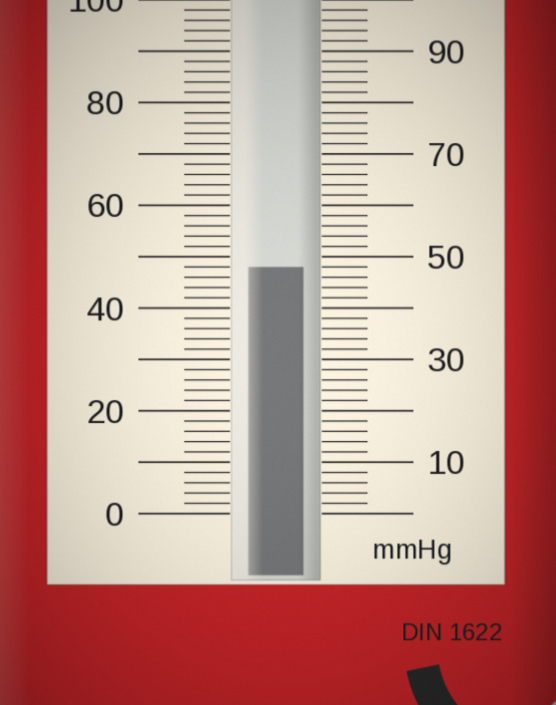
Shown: 48 mmHg
